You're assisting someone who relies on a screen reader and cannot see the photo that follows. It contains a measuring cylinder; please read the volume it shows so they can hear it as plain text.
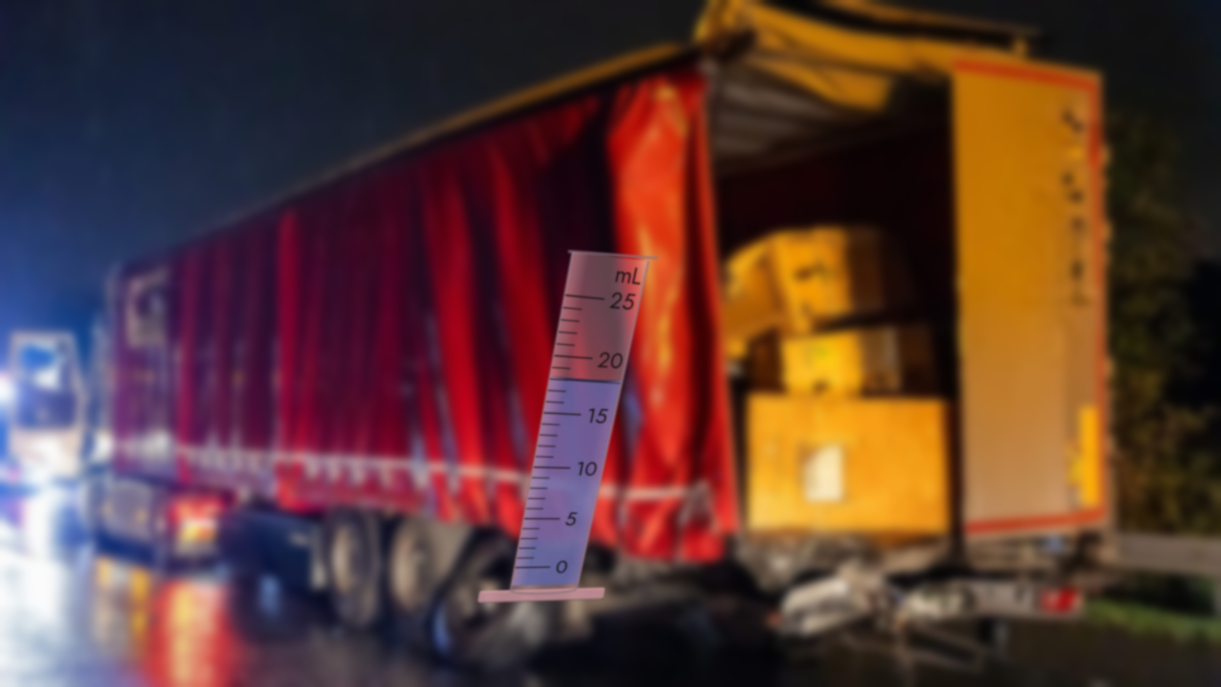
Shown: 18 mL
